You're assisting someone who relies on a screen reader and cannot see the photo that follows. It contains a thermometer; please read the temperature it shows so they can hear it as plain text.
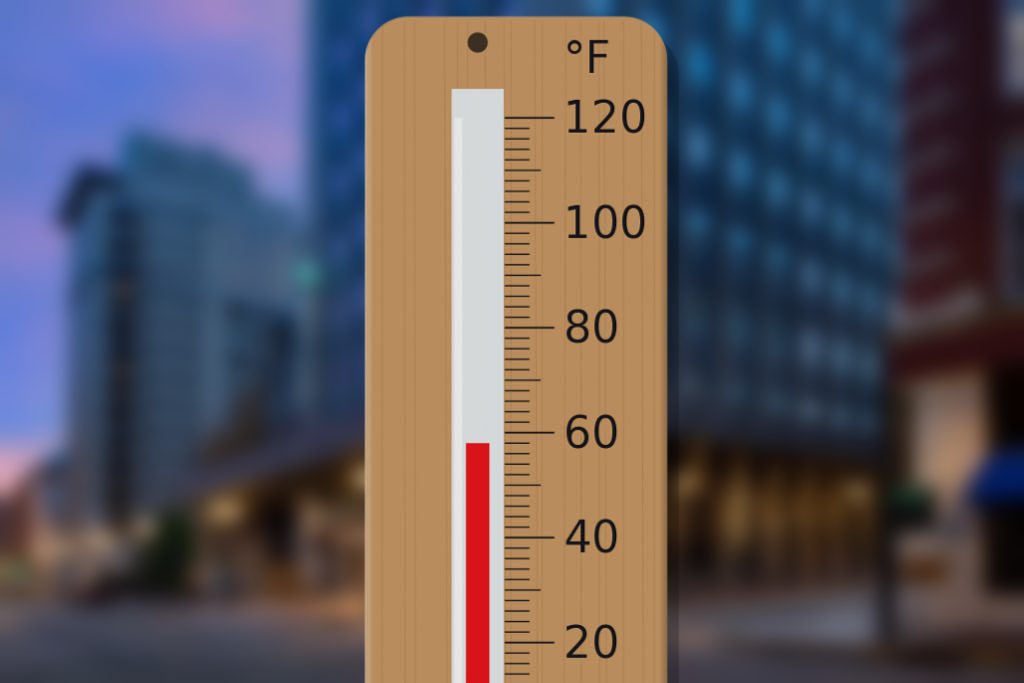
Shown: 58 °F
